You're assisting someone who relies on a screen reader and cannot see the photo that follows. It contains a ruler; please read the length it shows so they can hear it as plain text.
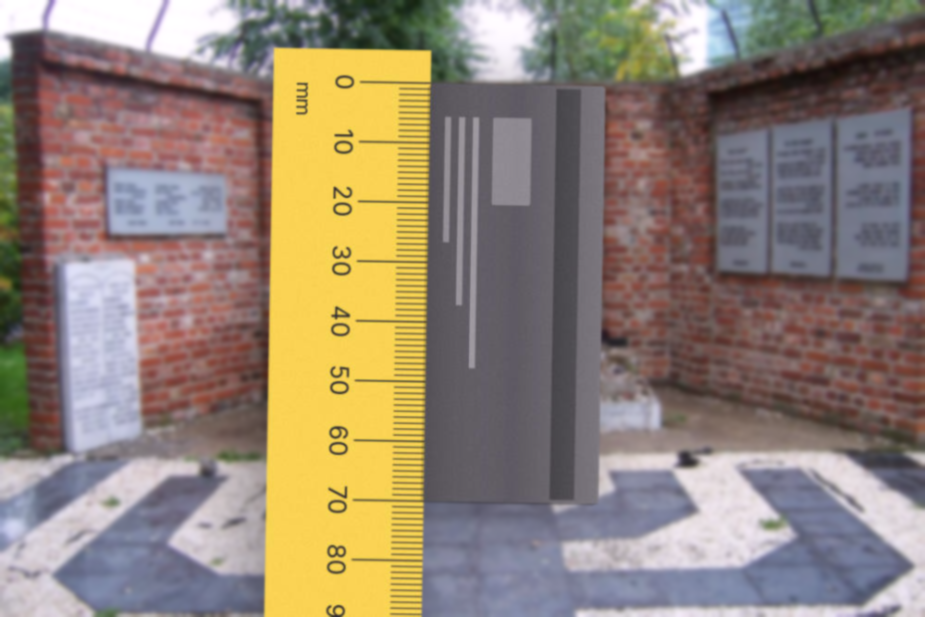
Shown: 70 mm
